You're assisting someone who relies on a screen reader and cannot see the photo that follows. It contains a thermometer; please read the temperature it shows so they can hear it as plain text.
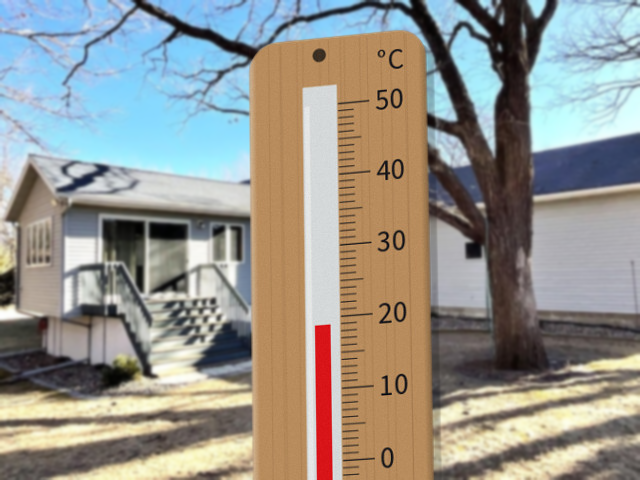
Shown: 19 °C
